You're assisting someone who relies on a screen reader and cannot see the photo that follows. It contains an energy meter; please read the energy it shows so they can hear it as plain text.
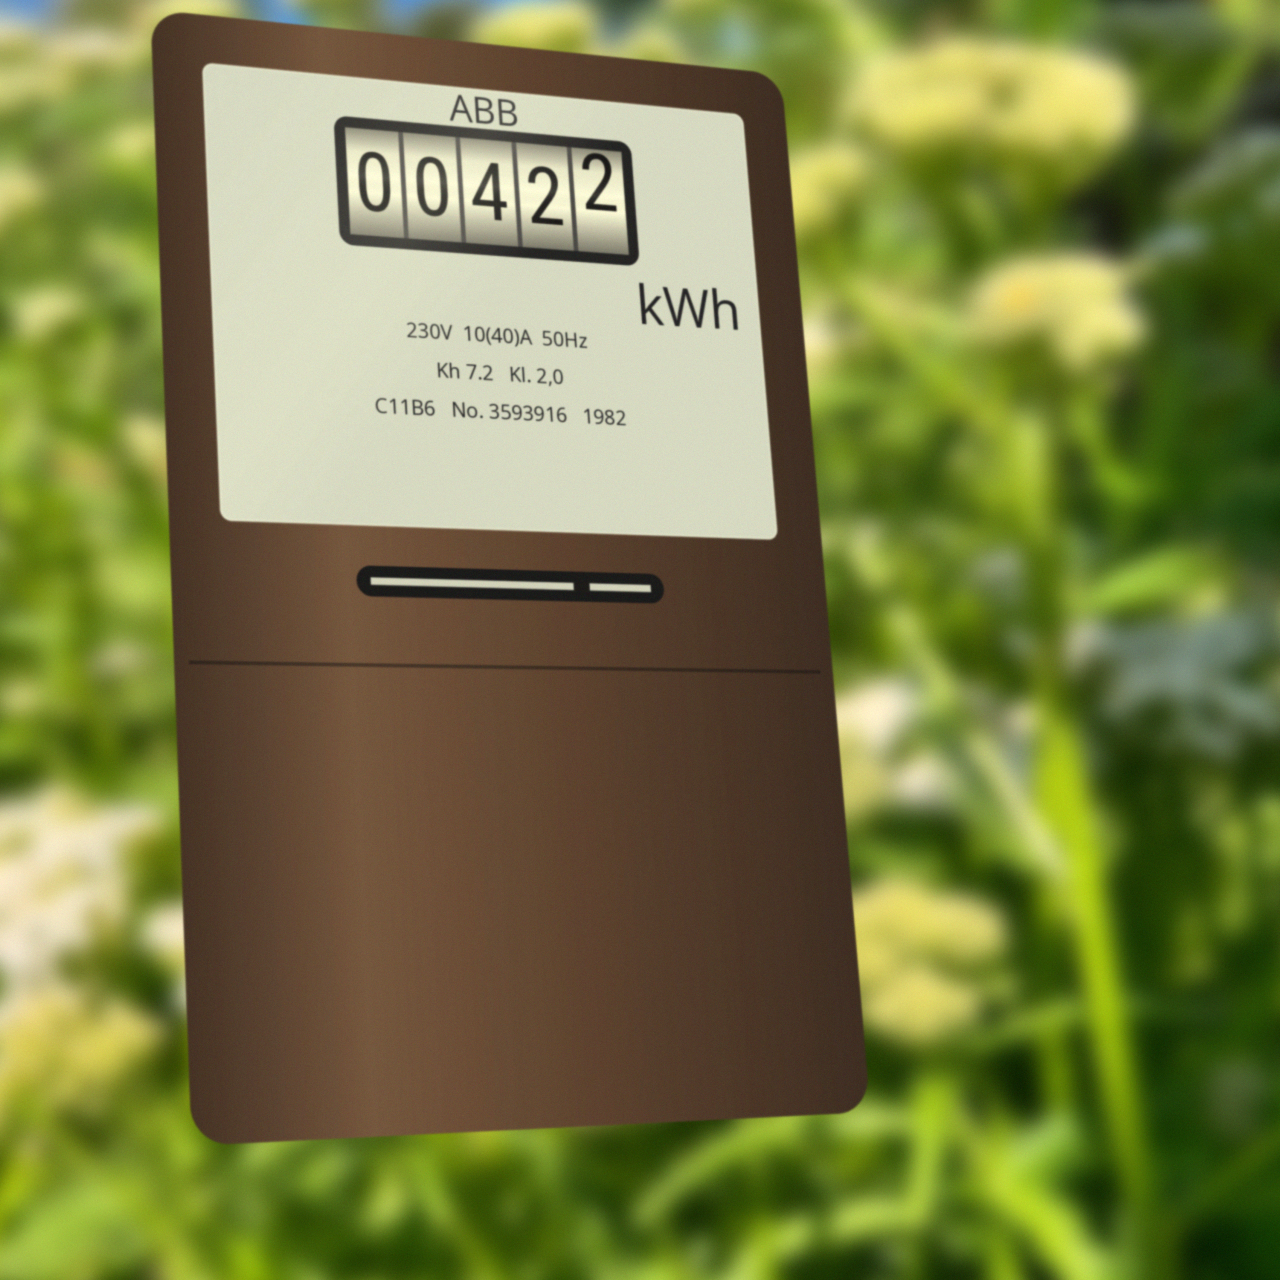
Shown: 422 kWh
